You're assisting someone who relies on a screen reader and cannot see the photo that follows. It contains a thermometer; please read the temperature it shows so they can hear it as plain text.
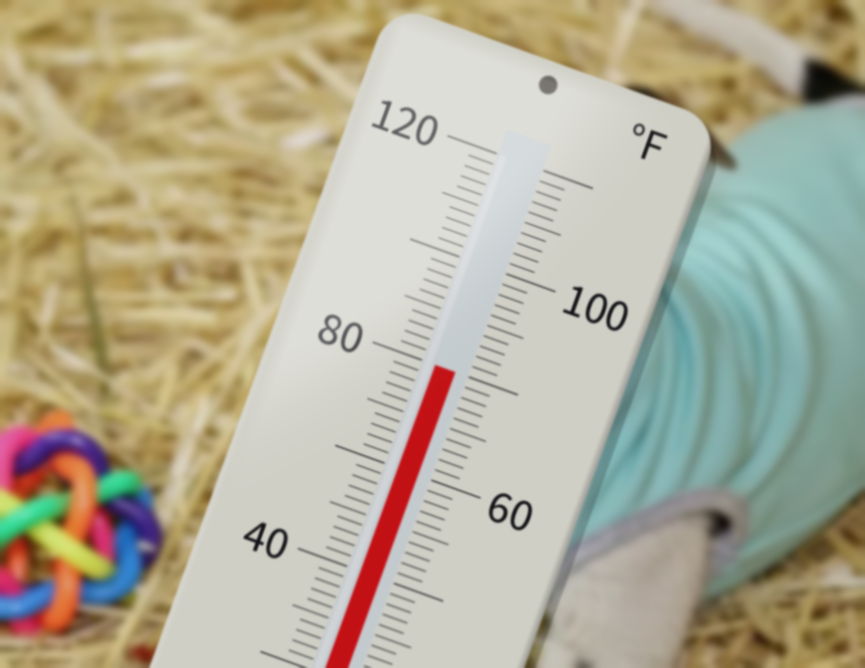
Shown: 80 °F
